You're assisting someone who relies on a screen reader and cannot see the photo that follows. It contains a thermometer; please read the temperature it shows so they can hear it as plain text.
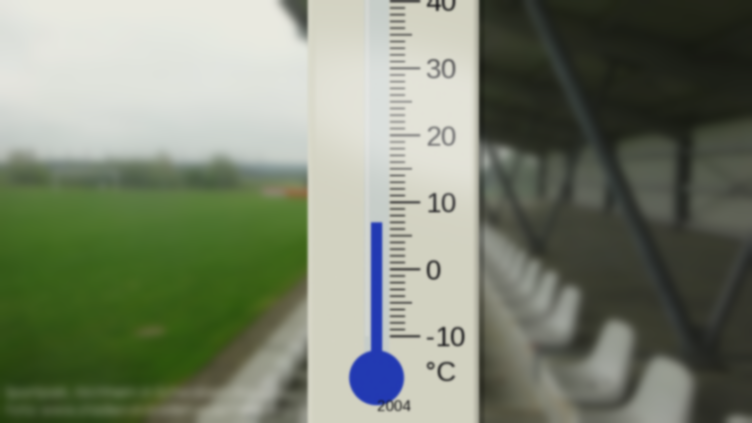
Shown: 7 °C
